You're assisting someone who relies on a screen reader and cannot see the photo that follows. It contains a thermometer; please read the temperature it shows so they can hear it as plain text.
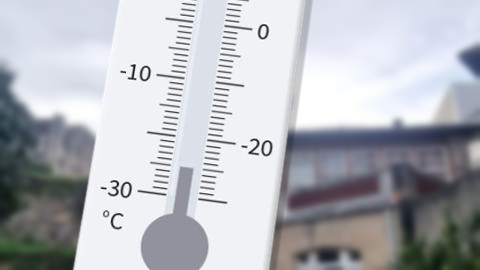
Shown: -25 °C
